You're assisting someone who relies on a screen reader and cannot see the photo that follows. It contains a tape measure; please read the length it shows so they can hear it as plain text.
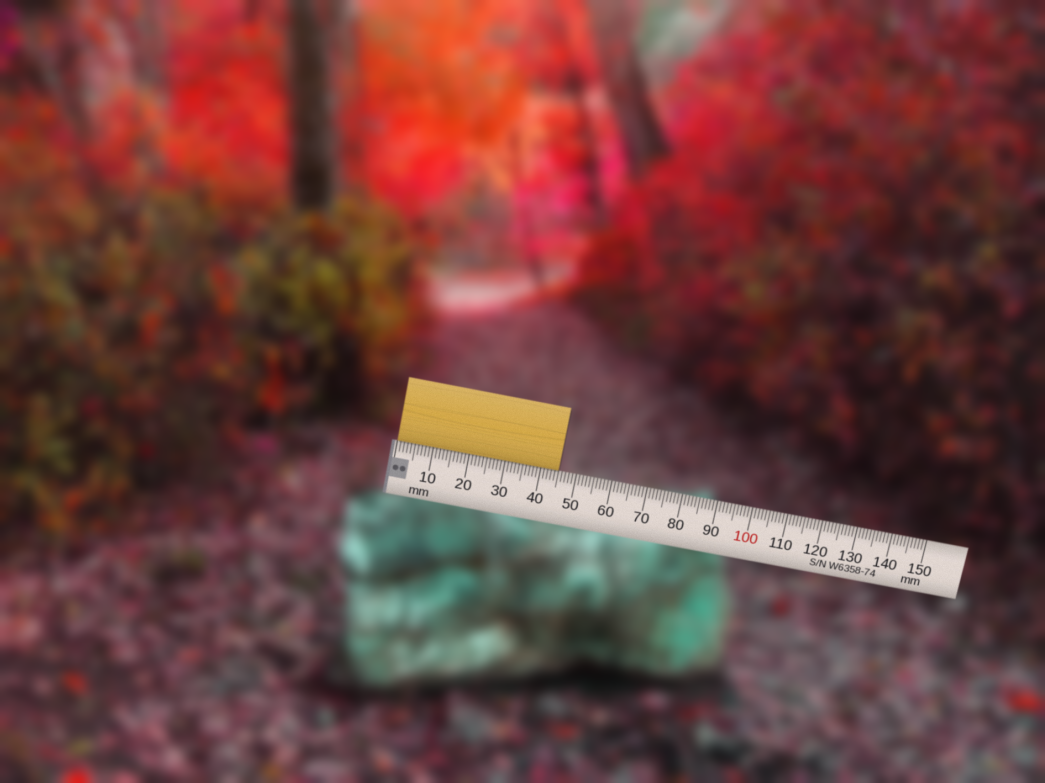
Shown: 45 mm
